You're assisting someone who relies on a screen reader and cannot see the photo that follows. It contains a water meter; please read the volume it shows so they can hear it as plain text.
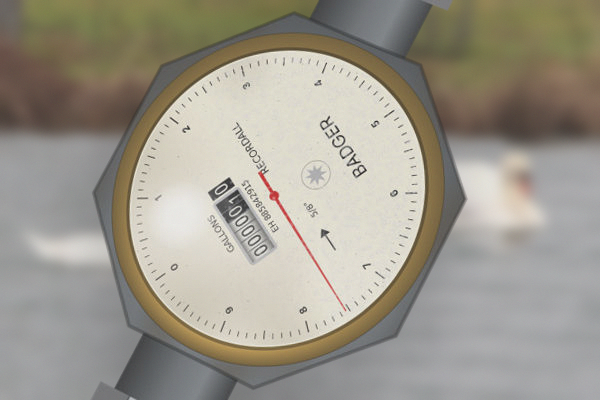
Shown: 7.5 gal
